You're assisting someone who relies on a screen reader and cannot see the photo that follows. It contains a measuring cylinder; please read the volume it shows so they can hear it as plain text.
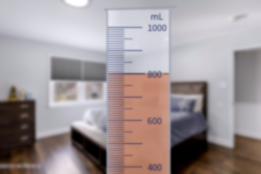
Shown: 800 mL
